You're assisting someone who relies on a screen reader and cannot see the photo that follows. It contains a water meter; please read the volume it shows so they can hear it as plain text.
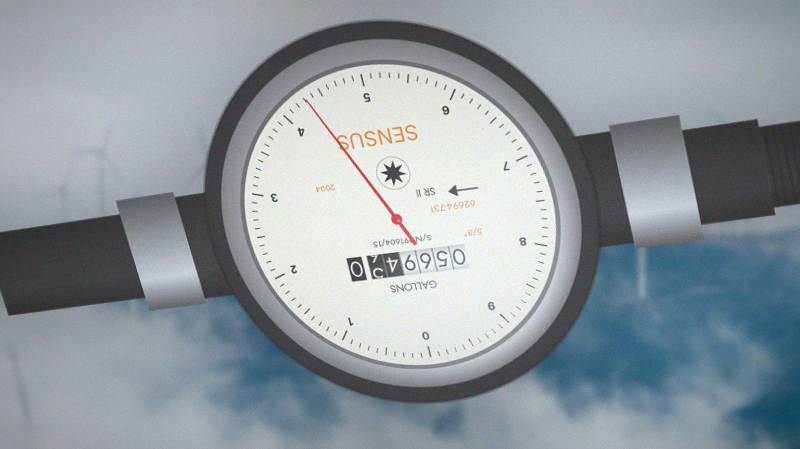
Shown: 569454.3 gal
